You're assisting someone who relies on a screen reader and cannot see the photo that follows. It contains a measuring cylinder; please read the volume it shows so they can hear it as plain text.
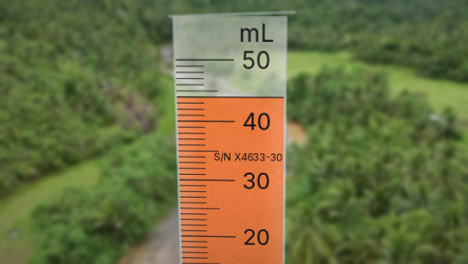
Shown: 44 mL
